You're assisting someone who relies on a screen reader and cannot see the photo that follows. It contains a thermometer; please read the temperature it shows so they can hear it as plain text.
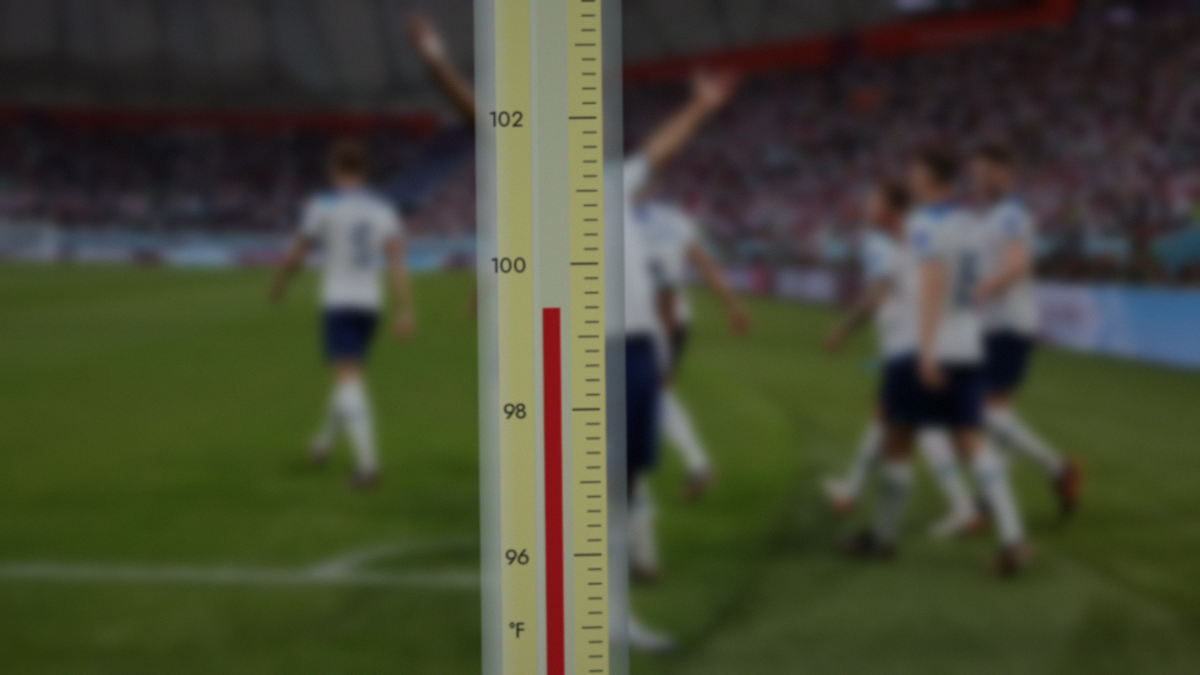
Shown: 99.4 °F
